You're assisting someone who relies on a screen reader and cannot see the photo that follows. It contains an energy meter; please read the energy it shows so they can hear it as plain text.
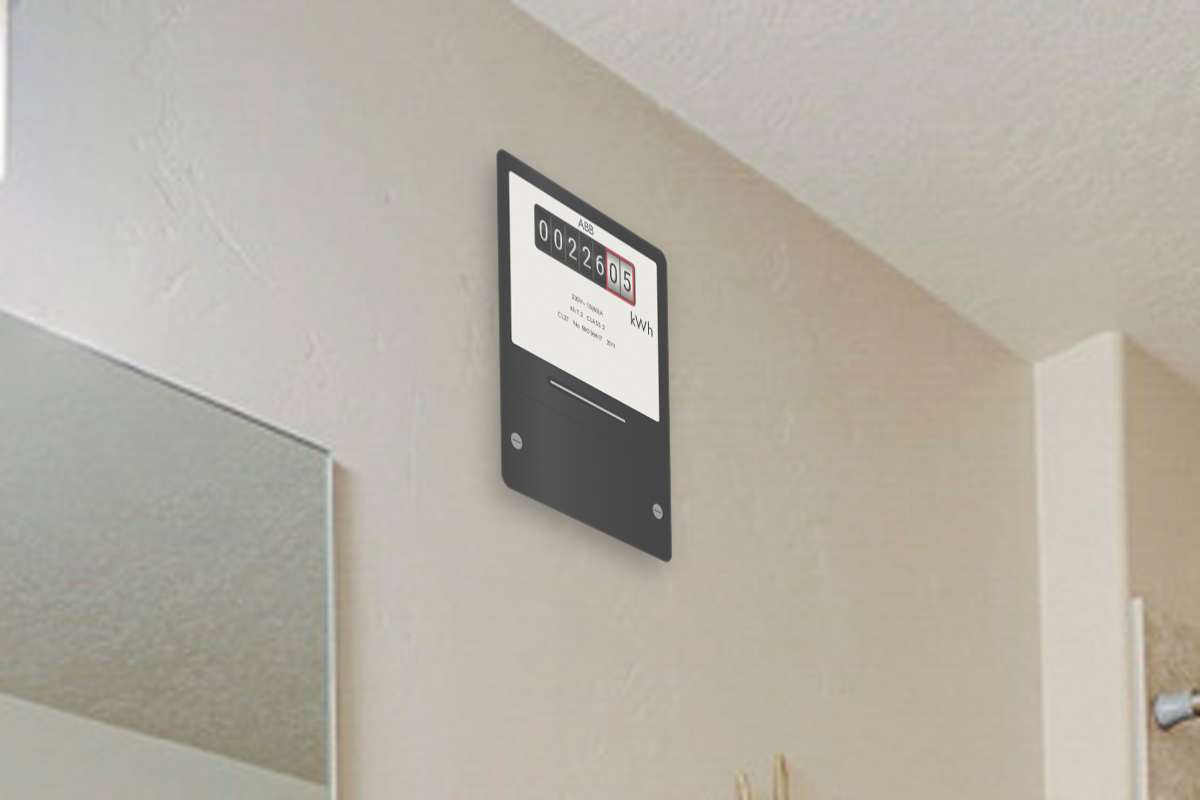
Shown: 226.05 kWh
